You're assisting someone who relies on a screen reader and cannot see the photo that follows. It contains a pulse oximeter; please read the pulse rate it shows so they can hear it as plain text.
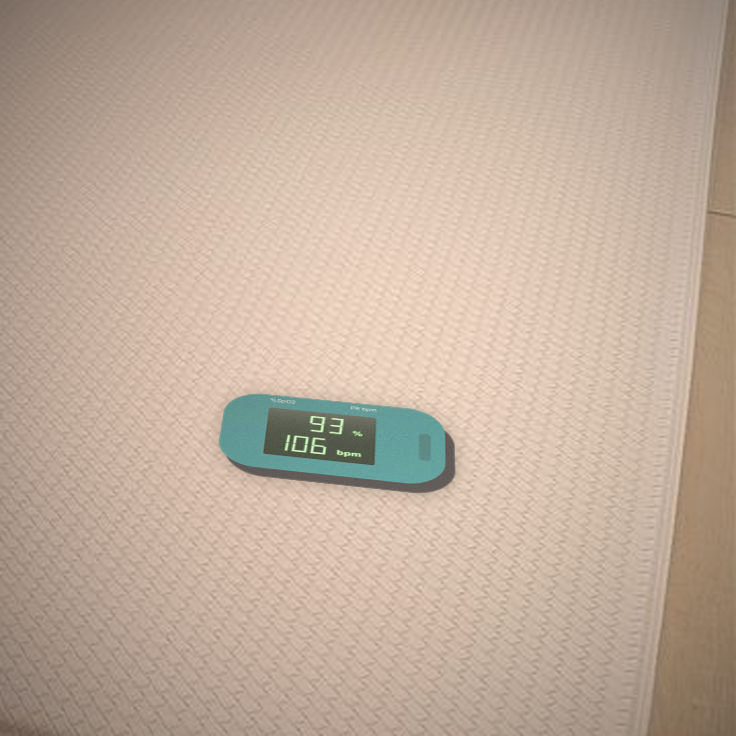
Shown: 106 bpm
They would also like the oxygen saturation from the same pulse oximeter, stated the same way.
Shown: 93 %
